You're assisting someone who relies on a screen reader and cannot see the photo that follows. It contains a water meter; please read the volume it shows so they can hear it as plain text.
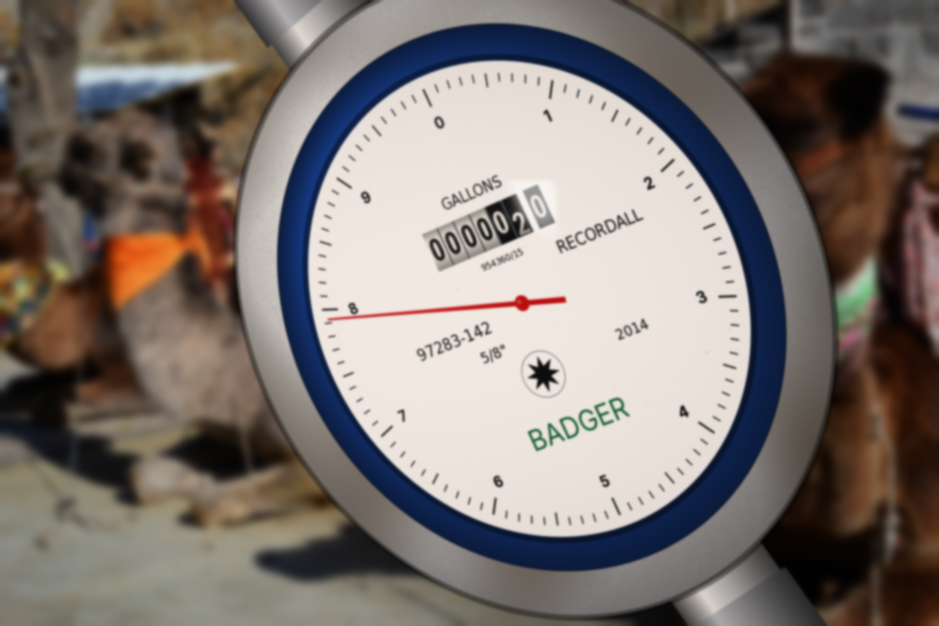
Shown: 17.9 gal
